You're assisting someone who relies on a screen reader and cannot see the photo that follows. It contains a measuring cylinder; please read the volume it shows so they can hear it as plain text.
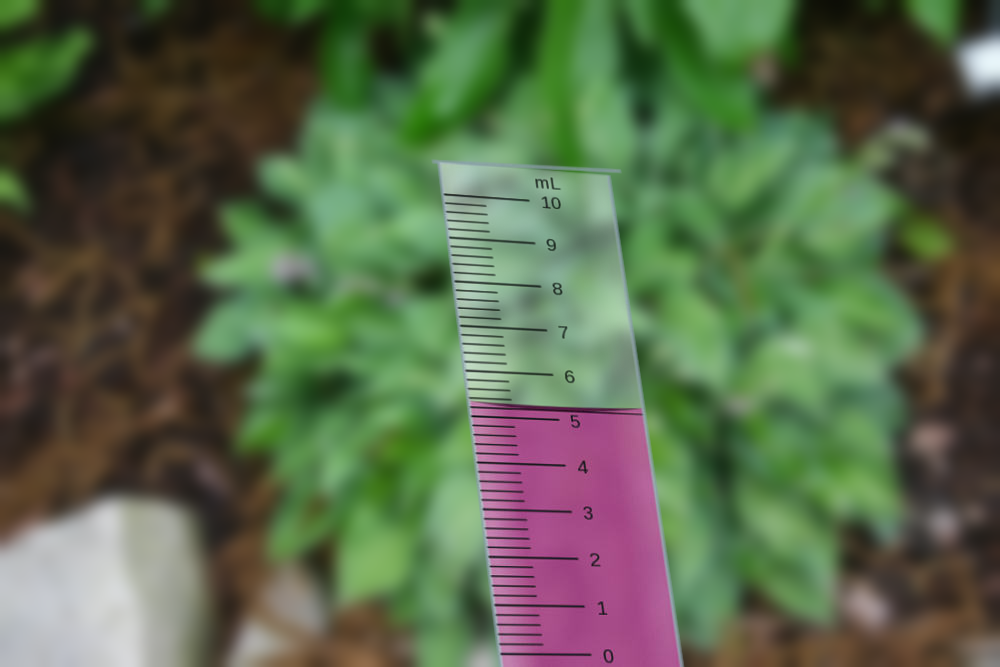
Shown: 5.2 mL
